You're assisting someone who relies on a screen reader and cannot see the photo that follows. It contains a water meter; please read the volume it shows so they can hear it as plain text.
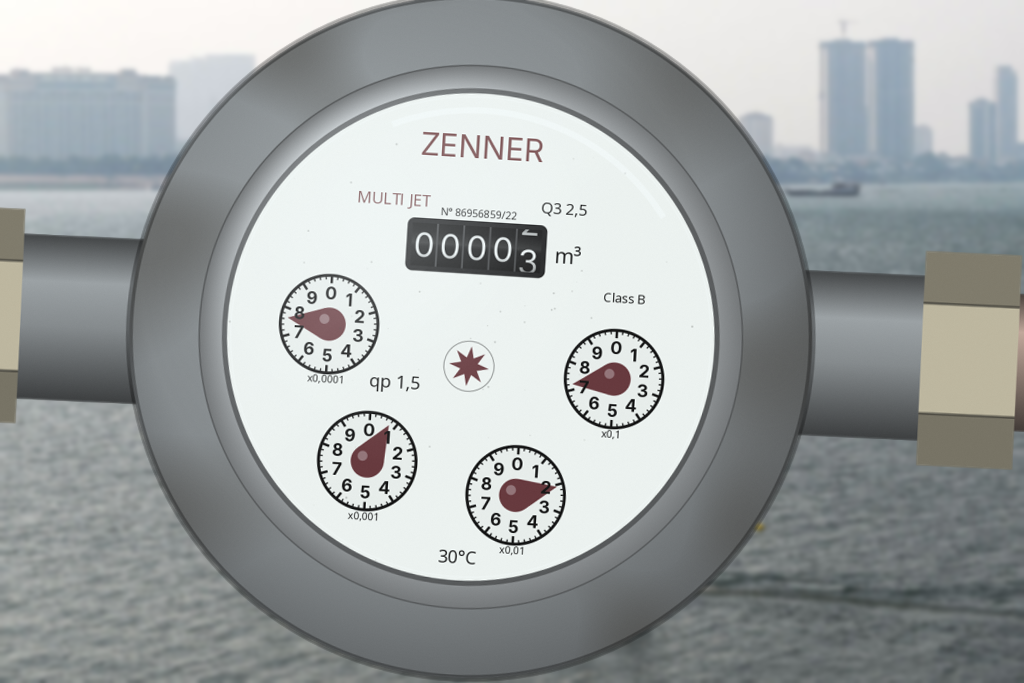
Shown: 2.7207 m³
